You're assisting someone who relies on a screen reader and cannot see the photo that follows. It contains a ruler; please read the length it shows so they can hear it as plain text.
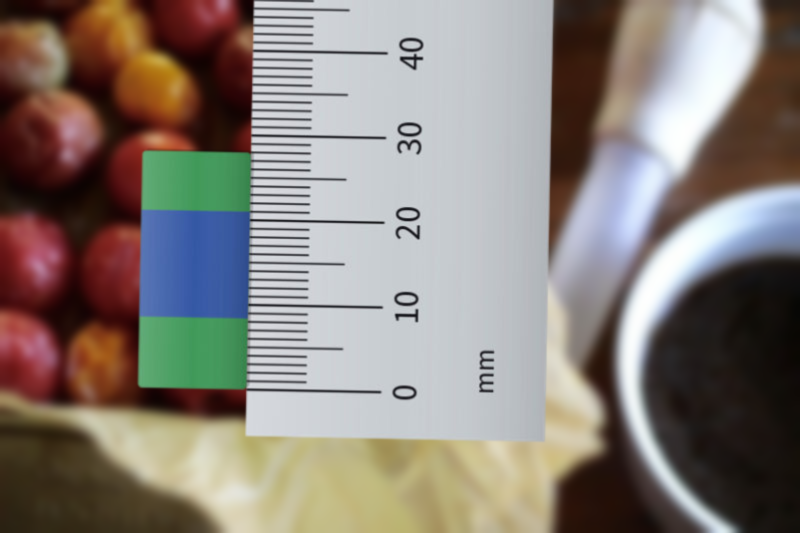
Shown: 28 mm
